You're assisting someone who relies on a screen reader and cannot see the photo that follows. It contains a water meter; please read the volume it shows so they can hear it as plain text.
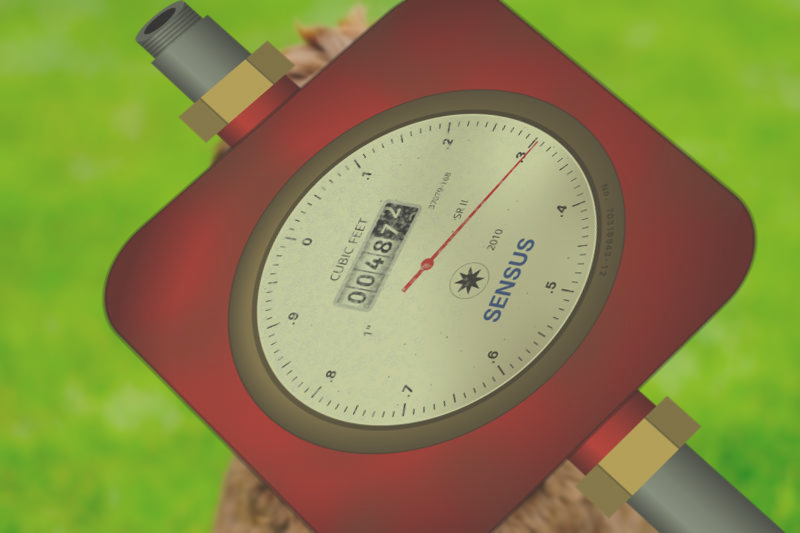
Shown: 4872.30 ft³
